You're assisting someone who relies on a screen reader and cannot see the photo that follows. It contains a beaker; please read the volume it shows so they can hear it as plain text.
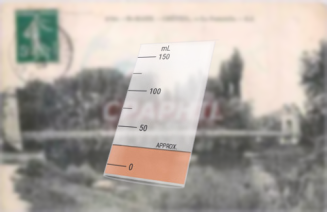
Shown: 25 mL
